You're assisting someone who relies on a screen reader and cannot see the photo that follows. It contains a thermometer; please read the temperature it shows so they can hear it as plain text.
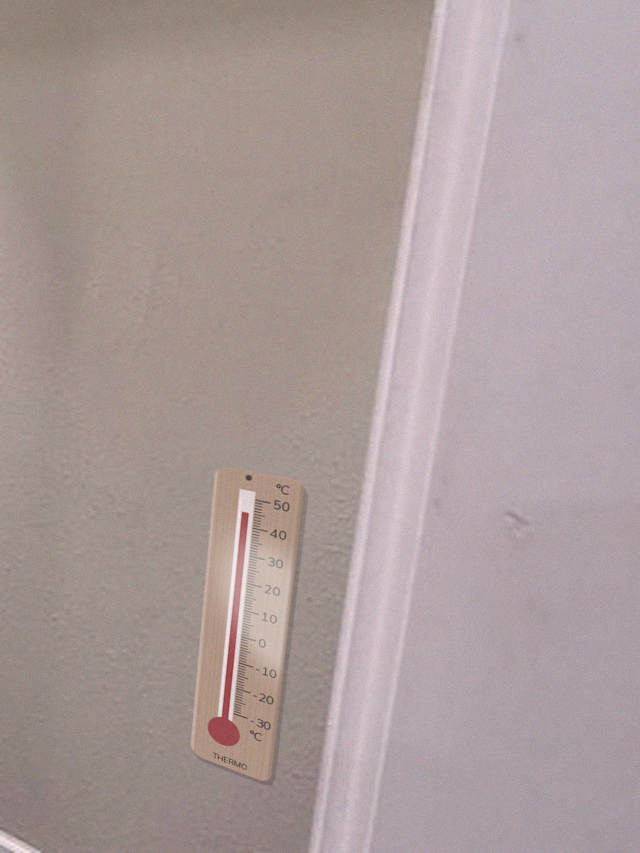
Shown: 45 °C
